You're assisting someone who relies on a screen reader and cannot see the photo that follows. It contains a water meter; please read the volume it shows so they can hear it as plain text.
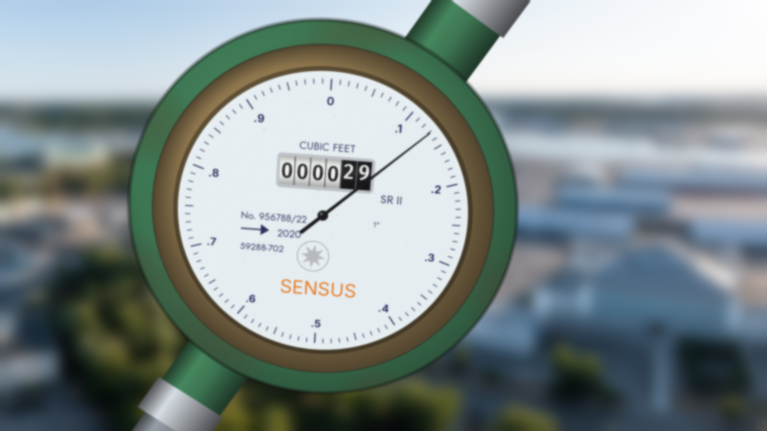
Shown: 29.13 ft³
